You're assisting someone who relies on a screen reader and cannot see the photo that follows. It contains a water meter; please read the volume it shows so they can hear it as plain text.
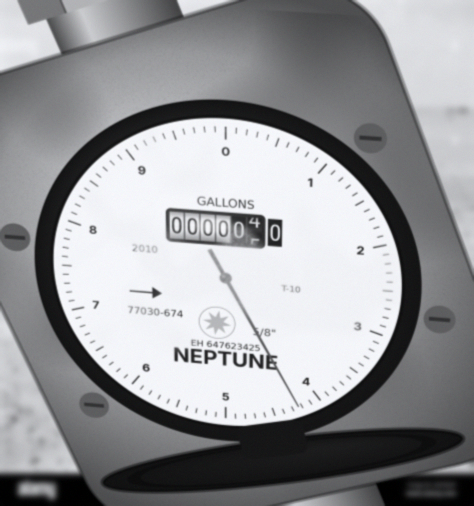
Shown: 44.2 gal
